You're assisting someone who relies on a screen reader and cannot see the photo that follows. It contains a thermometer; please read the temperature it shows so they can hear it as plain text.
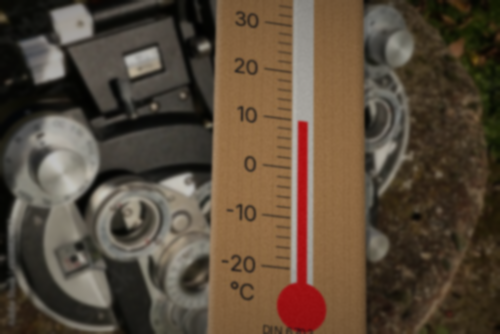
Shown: 10 °C
